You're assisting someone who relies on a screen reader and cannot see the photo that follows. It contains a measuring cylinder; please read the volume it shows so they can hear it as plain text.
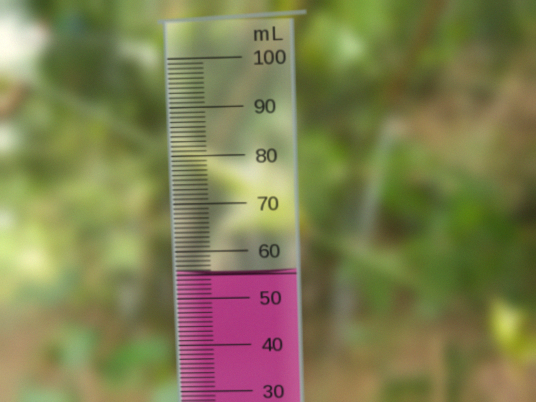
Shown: 55 mL
